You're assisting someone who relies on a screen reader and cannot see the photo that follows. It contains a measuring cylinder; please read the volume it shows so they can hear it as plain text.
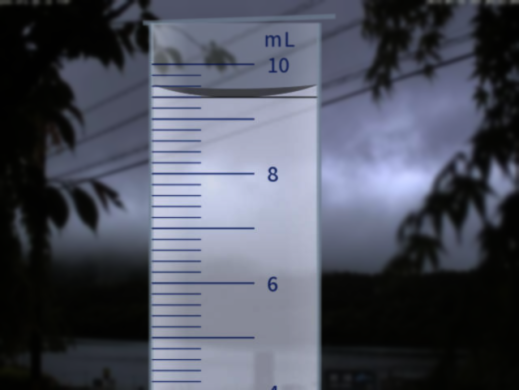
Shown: 9.4 mL
